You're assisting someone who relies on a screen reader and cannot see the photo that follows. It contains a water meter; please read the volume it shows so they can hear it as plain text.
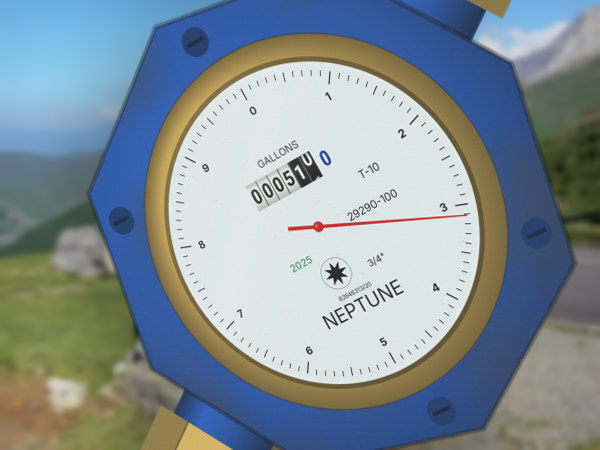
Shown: 5103.1 gal
